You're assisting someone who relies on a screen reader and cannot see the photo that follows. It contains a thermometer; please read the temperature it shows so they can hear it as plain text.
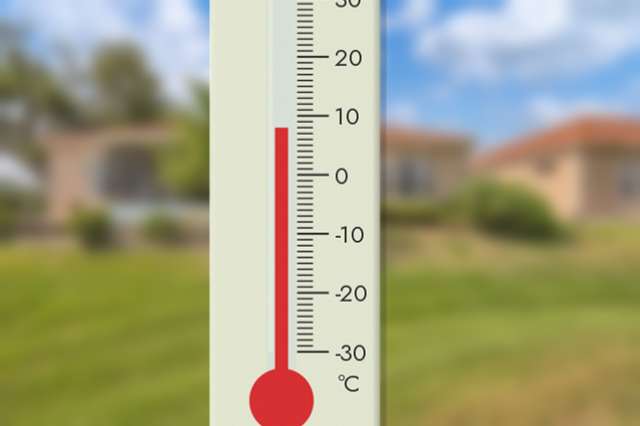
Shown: 8 °C
